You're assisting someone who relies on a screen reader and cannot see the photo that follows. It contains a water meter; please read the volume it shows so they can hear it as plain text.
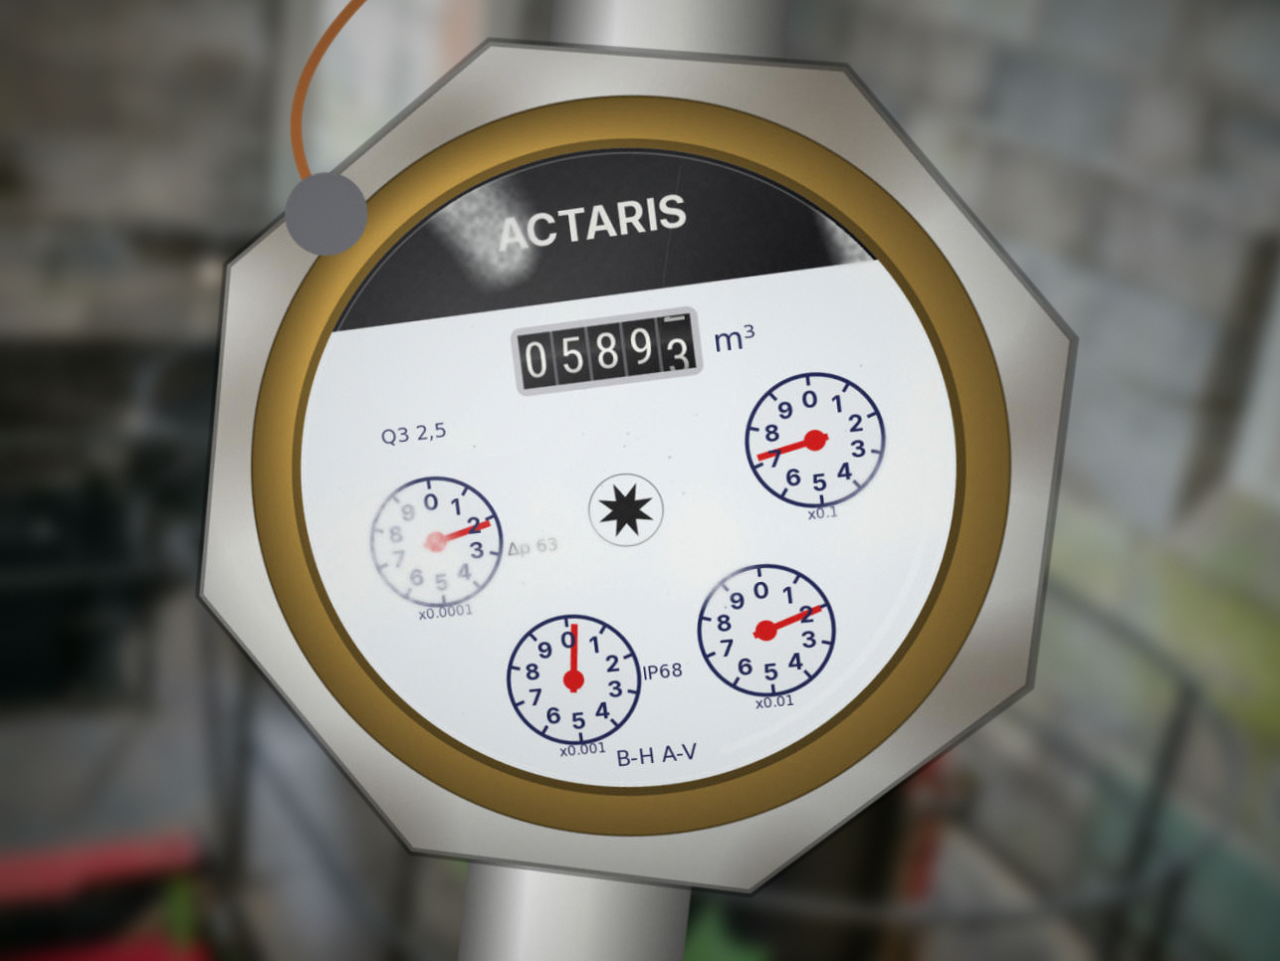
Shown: 5892.7202 m³
